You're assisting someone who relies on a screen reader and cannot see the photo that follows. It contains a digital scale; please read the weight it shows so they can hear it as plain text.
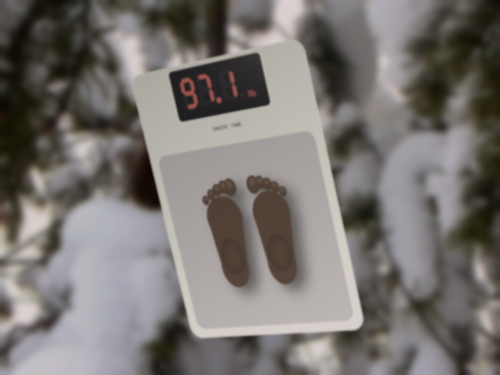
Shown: 97.1 lb
